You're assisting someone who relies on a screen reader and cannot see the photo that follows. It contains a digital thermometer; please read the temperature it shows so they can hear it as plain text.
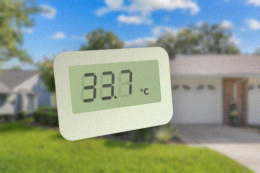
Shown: 33.7 °C
